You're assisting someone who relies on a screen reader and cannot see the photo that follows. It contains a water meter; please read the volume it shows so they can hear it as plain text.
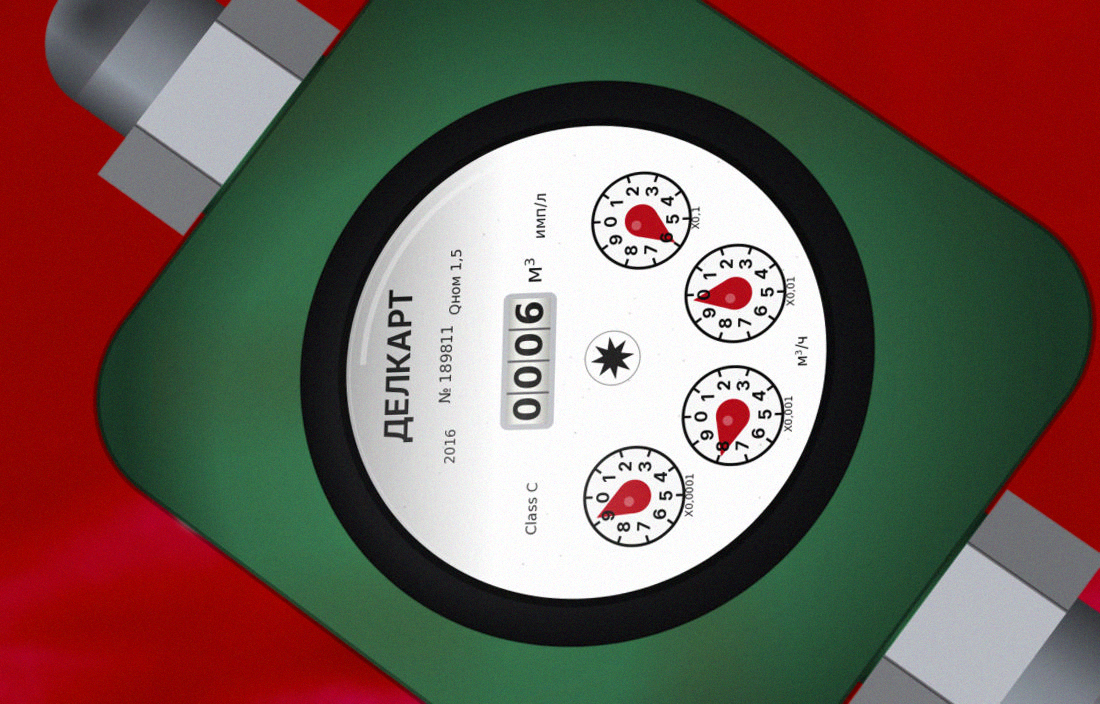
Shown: 6.5979 m³
